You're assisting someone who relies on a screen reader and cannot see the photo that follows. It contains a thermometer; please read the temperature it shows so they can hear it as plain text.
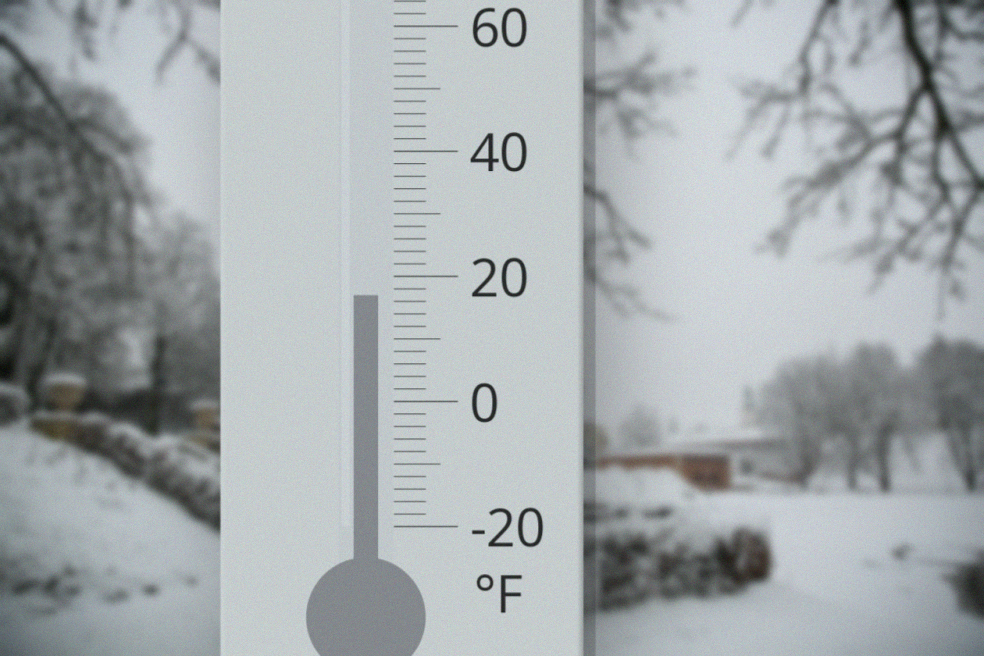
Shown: 17 °F
